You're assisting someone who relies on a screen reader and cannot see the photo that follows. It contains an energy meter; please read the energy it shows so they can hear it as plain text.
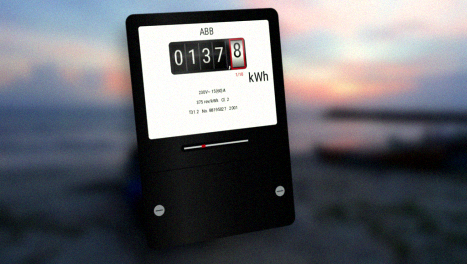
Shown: 137.8 kWh
